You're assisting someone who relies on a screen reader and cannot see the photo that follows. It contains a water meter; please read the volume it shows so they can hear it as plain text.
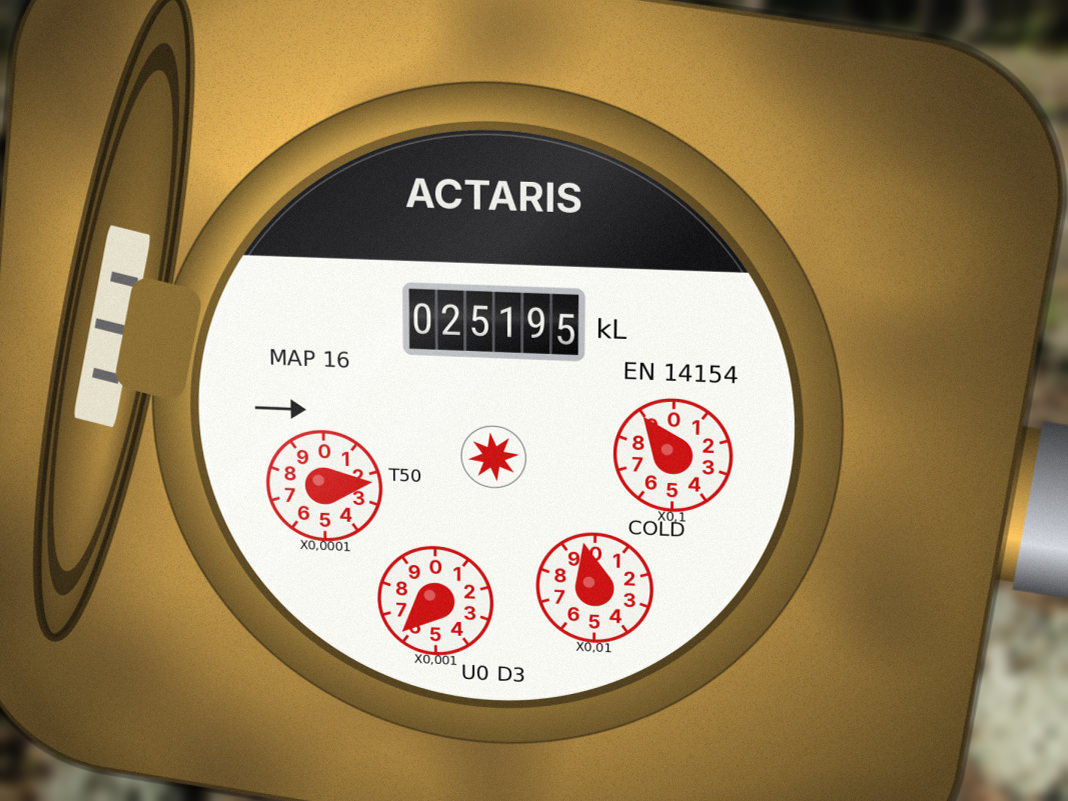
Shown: 25194.8962 kL
